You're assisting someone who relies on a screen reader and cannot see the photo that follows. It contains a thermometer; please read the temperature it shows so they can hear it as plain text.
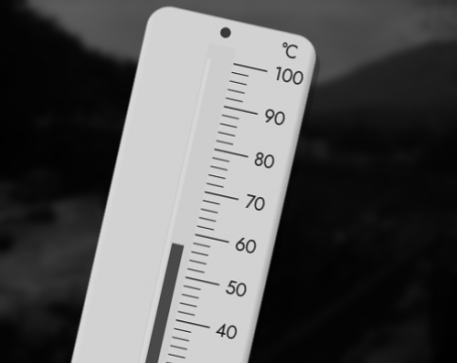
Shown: 57 °C
